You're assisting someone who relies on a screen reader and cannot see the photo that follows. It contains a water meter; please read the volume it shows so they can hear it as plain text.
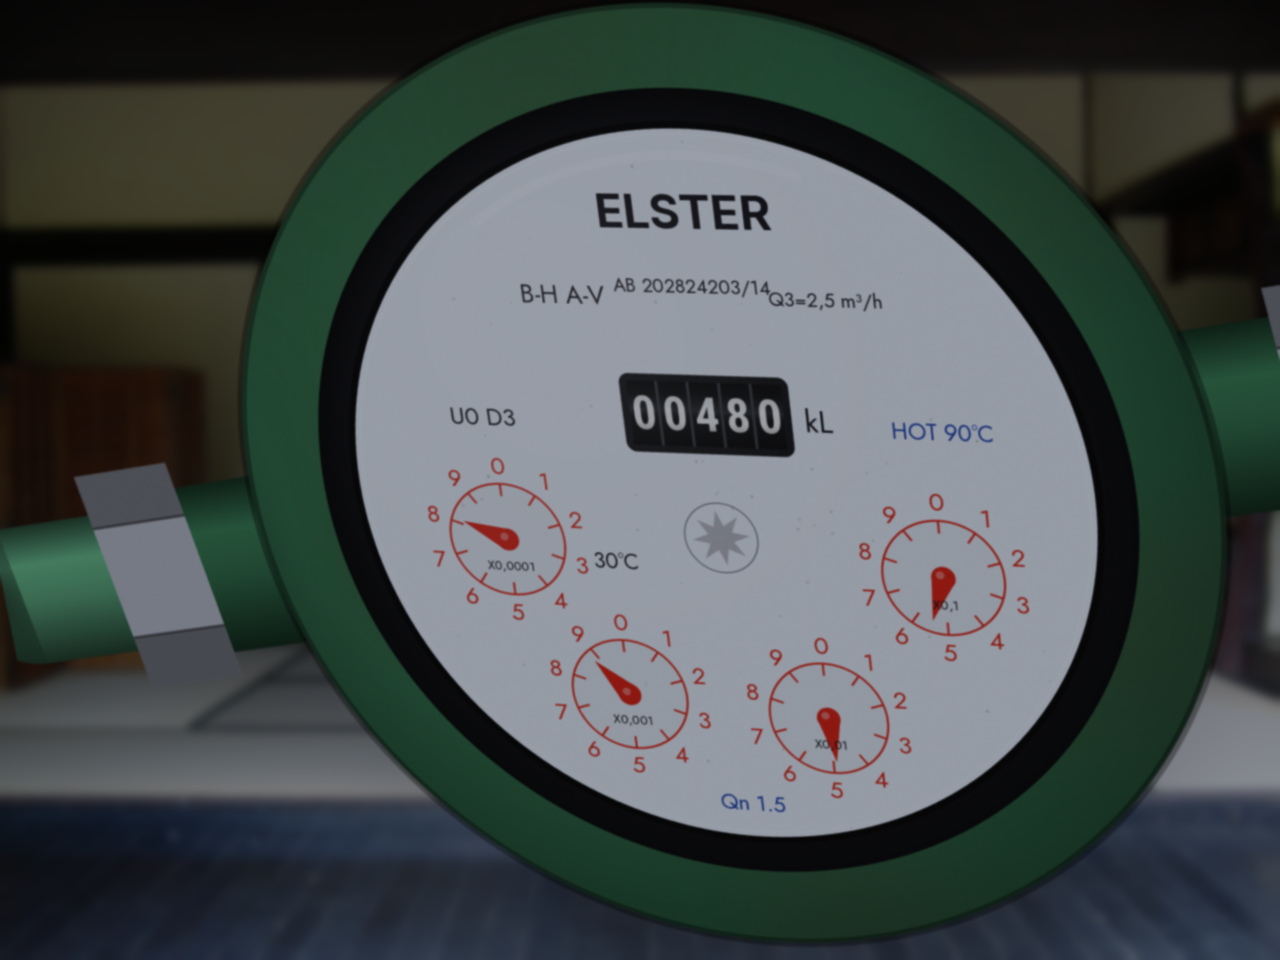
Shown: 480.5488 kL
